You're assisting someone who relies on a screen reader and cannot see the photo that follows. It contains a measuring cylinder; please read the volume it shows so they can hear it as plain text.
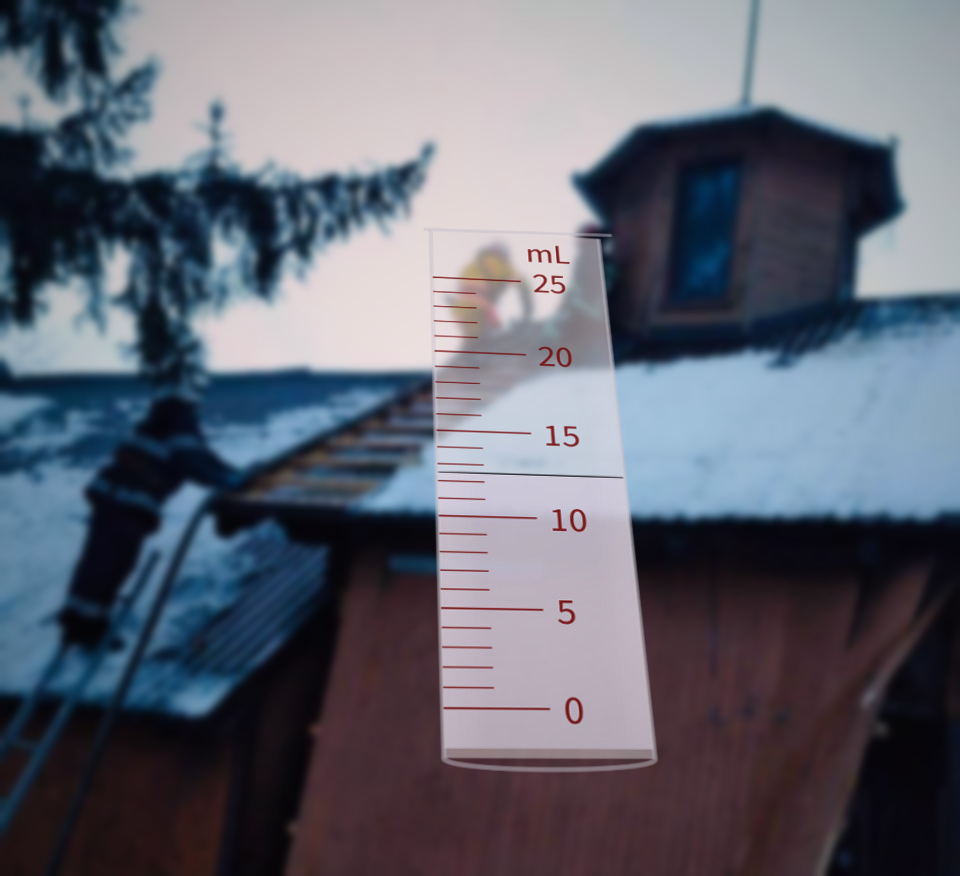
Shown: 12.5 mL
